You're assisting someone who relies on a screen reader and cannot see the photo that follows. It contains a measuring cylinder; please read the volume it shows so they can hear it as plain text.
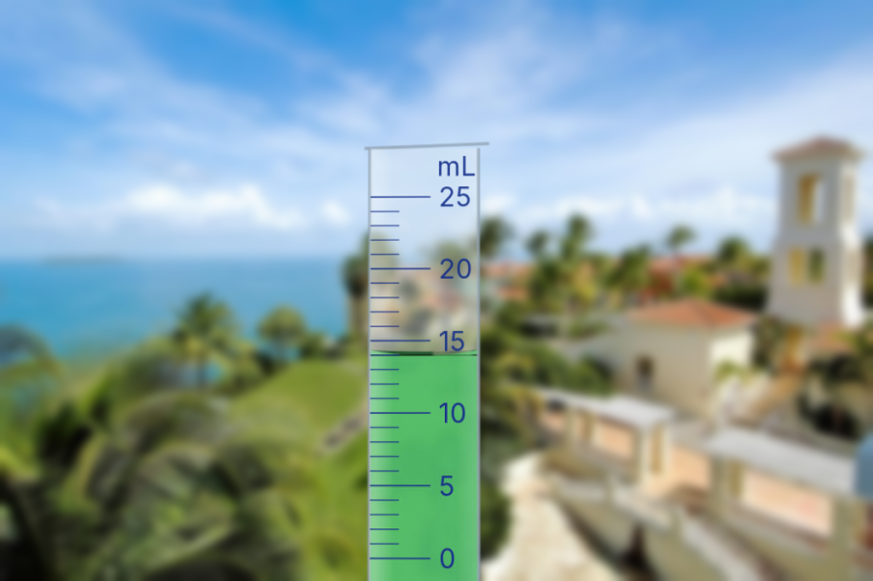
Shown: 14 mL
